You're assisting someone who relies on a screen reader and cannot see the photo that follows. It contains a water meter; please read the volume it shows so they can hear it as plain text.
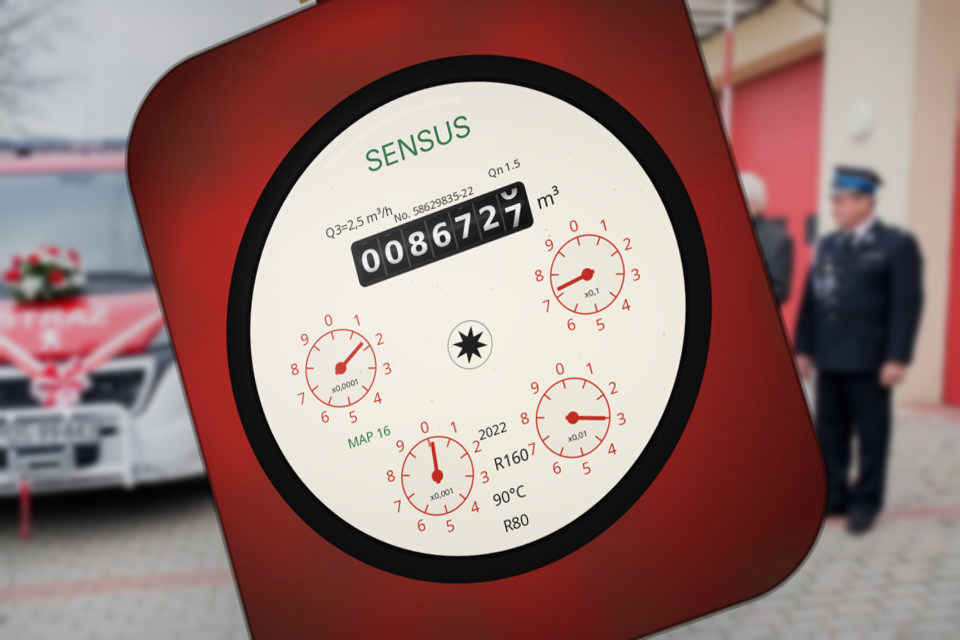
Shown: 86726.7301 m³
